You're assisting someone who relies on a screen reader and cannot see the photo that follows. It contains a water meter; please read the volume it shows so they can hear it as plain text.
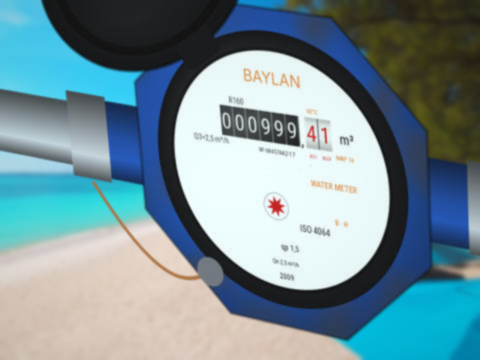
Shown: 999.41 m³
